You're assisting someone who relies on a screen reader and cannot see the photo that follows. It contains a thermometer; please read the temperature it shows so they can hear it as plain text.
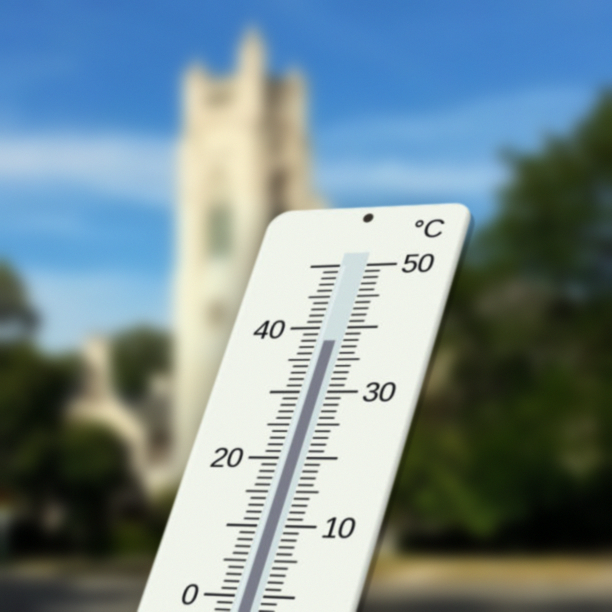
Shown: 38 °C
